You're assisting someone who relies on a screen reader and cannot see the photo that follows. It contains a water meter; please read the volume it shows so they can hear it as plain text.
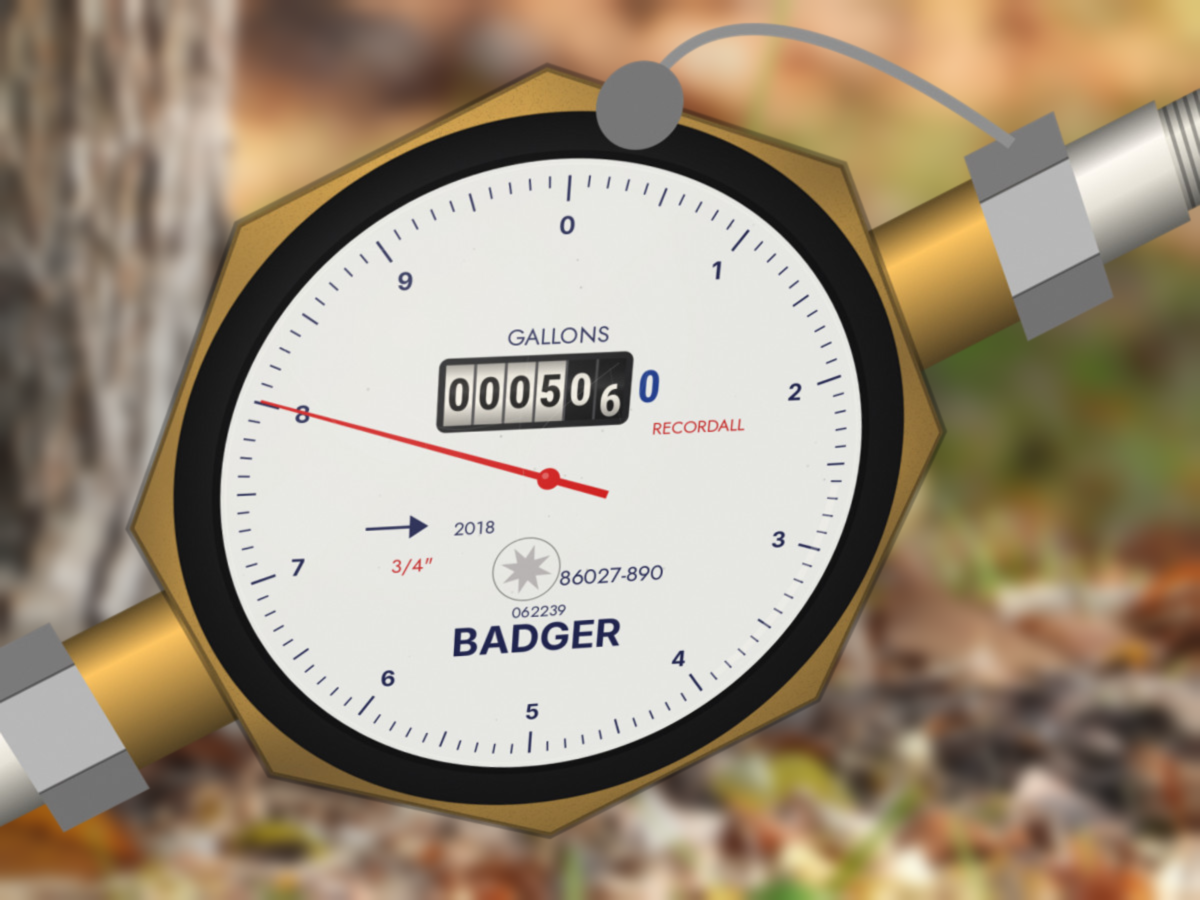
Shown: 5058.0 gal
